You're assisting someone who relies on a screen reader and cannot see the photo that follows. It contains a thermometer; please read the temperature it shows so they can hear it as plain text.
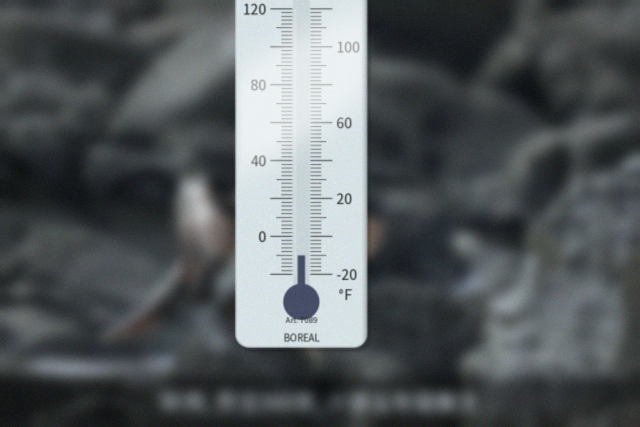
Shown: -10 °F
